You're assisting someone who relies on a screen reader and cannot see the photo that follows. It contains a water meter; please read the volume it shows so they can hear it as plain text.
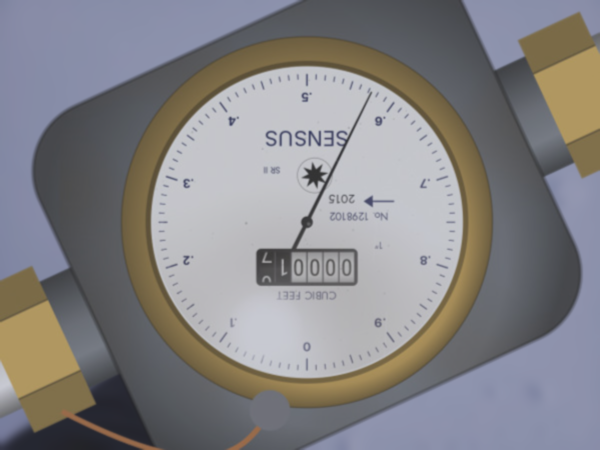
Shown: 16.57 ft³
